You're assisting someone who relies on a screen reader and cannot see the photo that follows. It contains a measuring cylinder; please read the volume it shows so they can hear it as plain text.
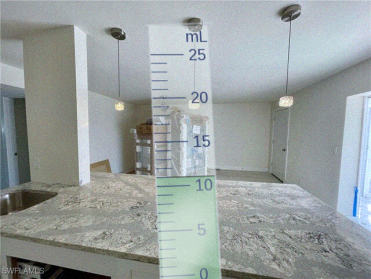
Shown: 11 mL
